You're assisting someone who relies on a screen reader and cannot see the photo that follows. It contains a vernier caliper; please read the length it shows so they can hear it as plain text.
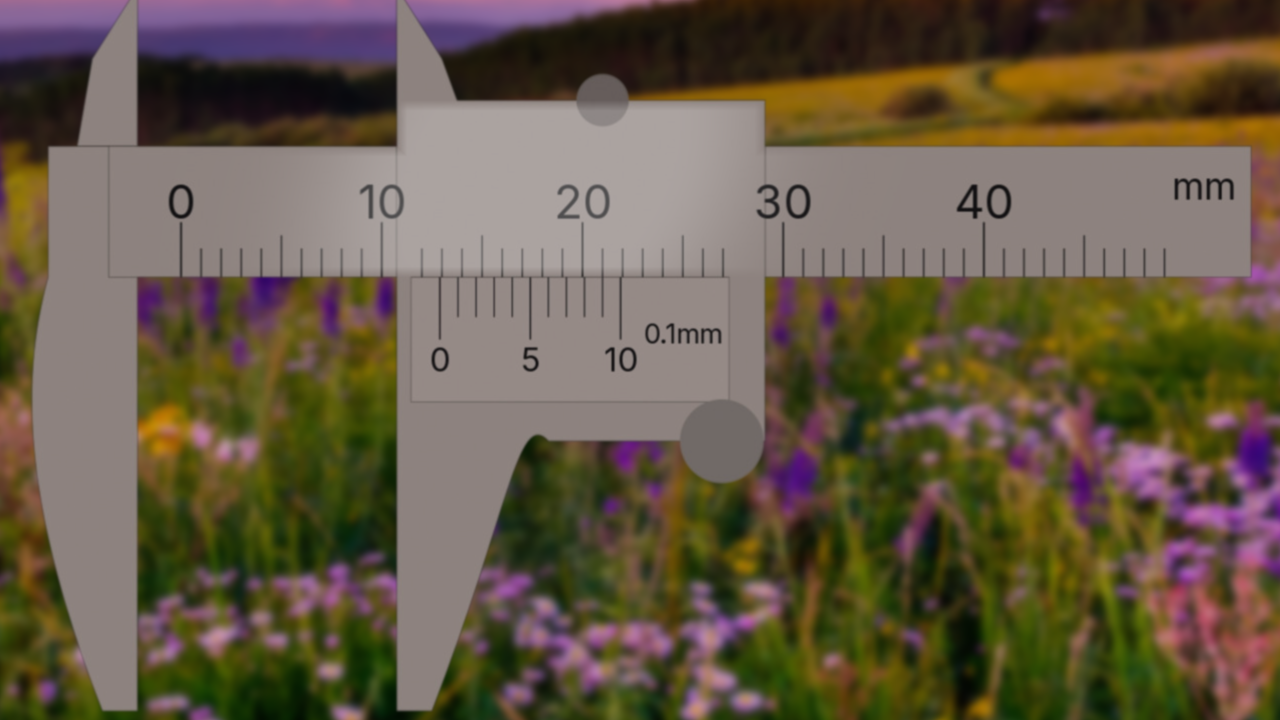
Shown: 12.9 mm
